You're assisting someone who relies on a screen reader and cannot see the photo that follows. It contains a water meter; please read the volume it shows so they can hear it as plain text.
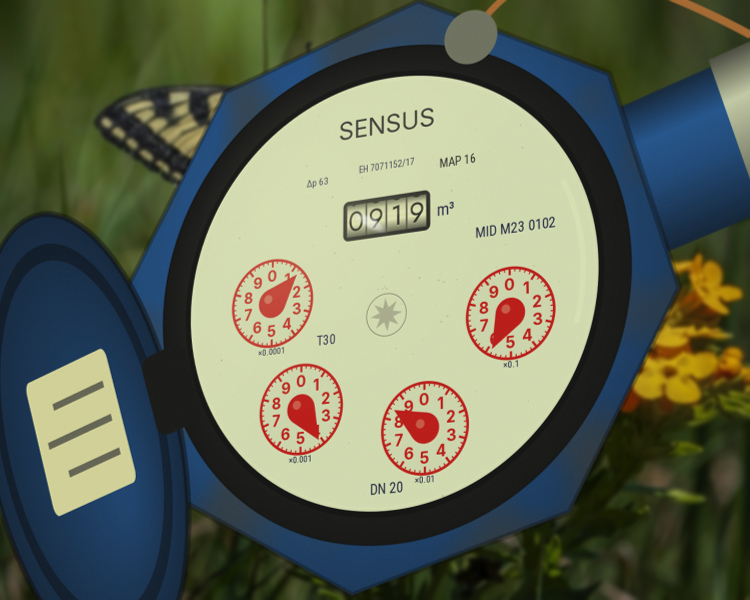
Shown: 919.5841 m³
